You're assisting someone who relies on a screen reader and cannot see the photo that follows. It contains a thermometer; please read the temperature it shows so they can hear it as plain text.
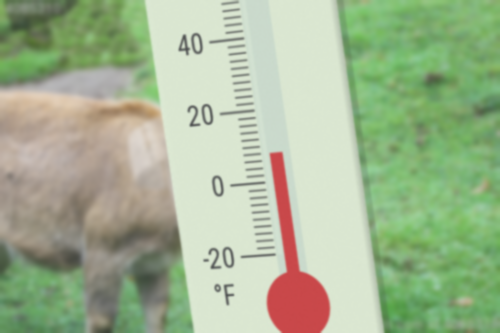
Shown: 8 °F
